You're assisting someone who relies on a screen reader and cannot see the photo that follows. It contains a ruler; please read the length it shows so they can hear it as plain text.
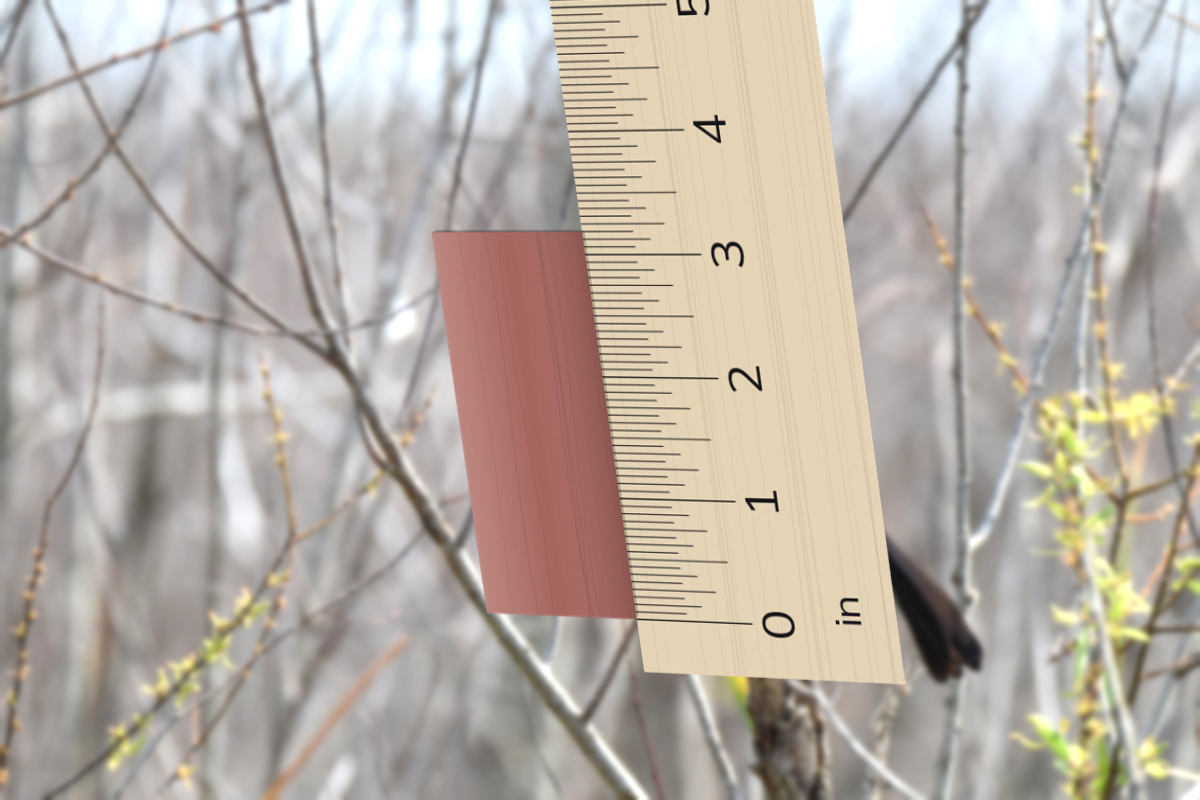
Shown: 3.1875 in
